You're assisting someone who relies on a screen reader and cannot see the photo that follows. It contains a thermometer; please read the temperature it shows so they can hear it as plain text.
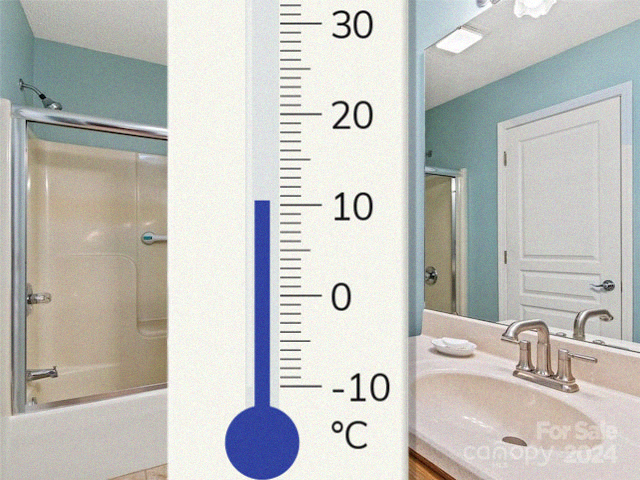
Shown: 10.5 °C
